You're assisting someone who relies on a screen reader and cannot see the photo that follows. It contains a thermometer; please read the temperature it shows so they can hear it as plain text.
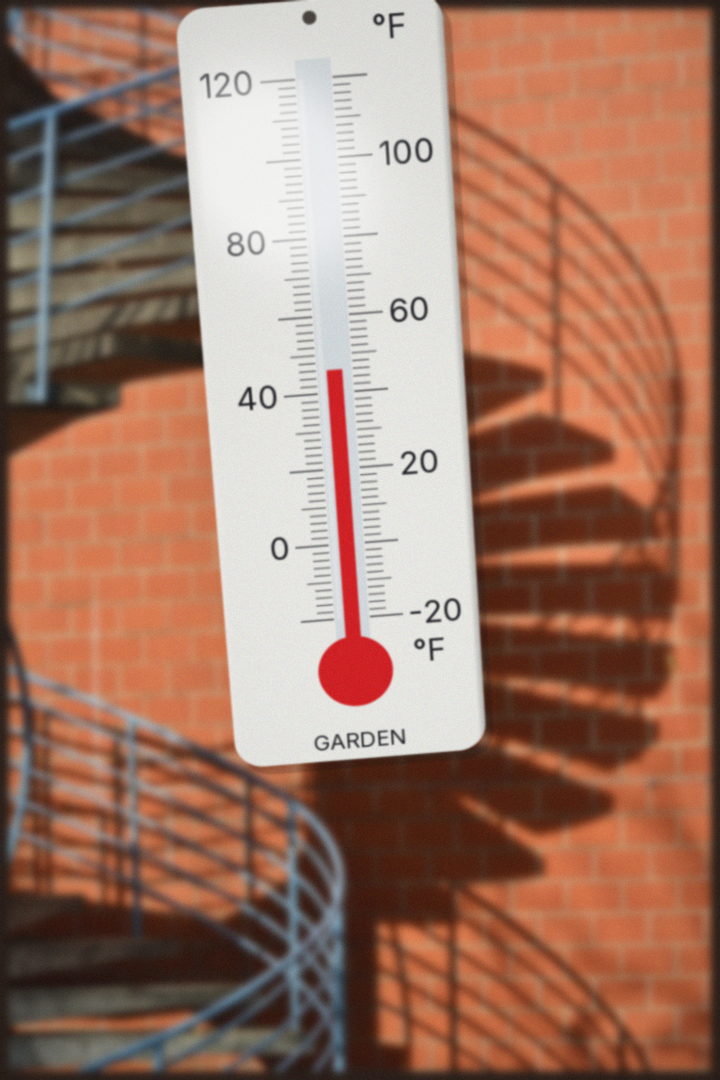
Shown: 46 °F
